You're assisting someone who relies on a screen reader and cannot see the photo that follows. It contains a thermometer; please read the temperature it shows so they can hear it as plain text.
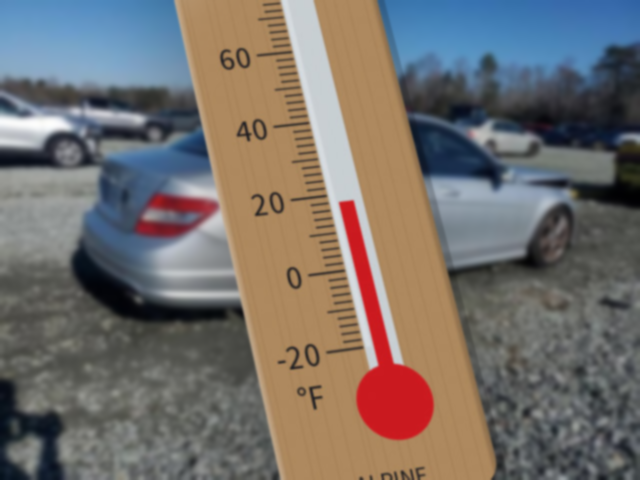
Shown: 18 °F
